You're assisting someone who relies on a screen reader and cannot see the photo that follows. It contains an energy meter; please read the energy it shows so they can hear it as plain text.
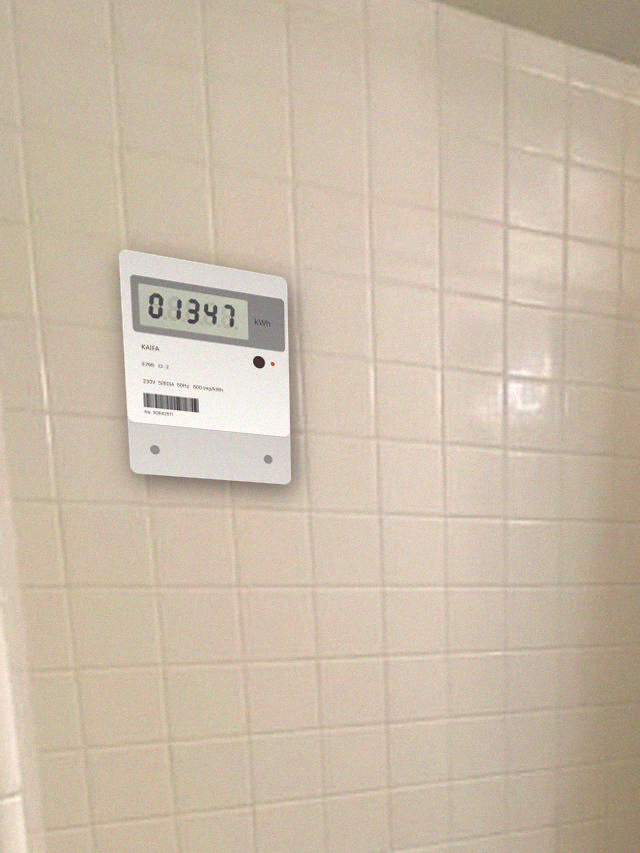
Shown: 1347 kWh
